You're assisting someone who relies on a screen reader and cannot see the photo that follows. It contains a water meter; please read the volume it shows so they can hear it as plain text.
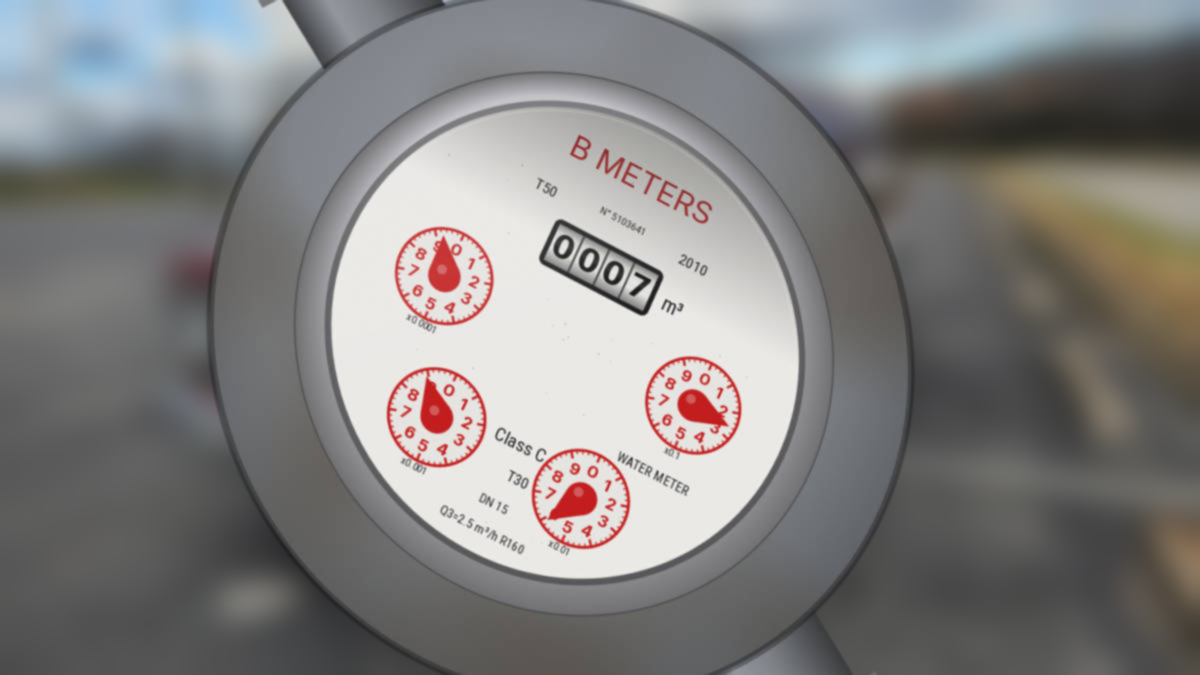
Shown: 7.2589 m³
